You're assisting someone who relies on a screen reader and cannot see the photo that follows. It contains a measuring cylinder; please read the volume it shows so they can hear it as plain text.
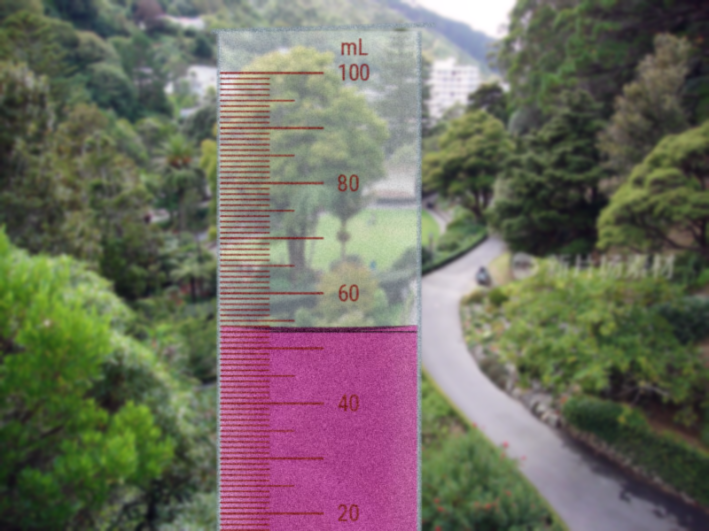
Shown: 53 mL
